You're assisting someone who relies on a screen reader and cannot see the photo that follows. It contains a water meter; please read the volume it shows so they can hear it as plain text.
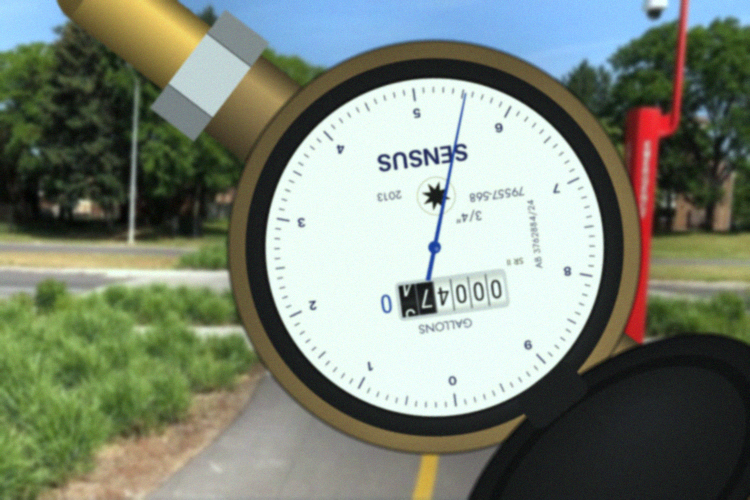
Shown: 4735.5 gal
